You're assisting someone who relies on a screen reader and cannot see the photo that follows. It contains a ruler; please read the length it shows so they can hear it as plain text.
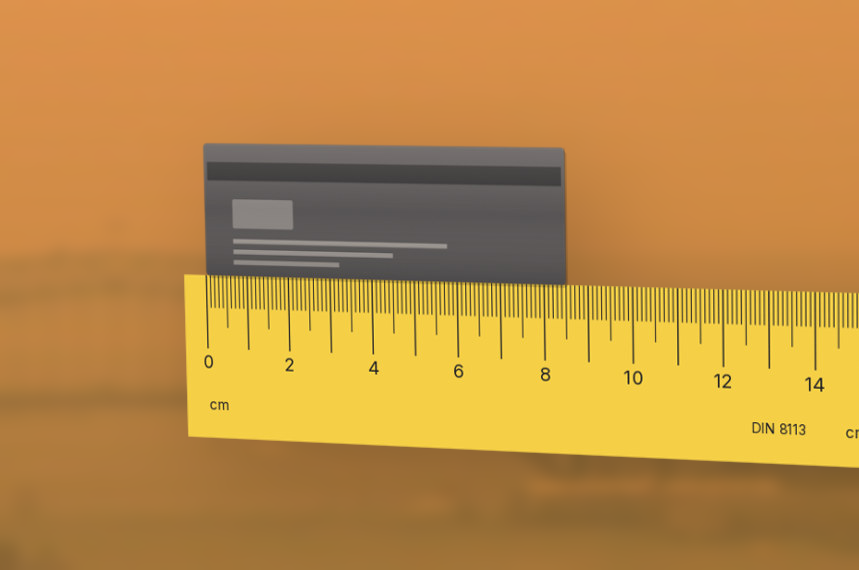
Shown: 8.5 cm
